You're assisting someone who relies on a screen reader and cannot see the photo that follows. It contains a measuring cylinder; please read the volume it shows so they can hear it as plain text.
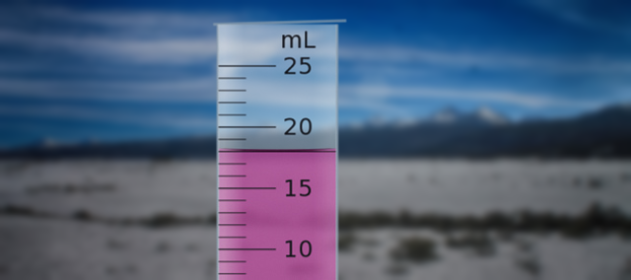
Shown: 18 mL
